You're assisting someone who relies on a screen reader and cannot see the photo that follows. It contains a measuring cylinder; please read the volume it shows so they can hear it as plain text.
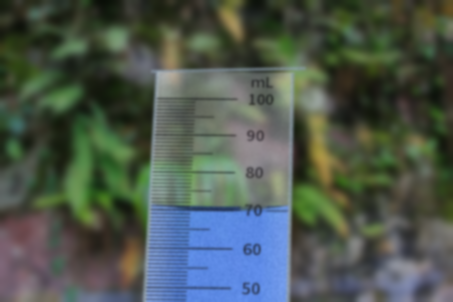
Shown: 70 mL
